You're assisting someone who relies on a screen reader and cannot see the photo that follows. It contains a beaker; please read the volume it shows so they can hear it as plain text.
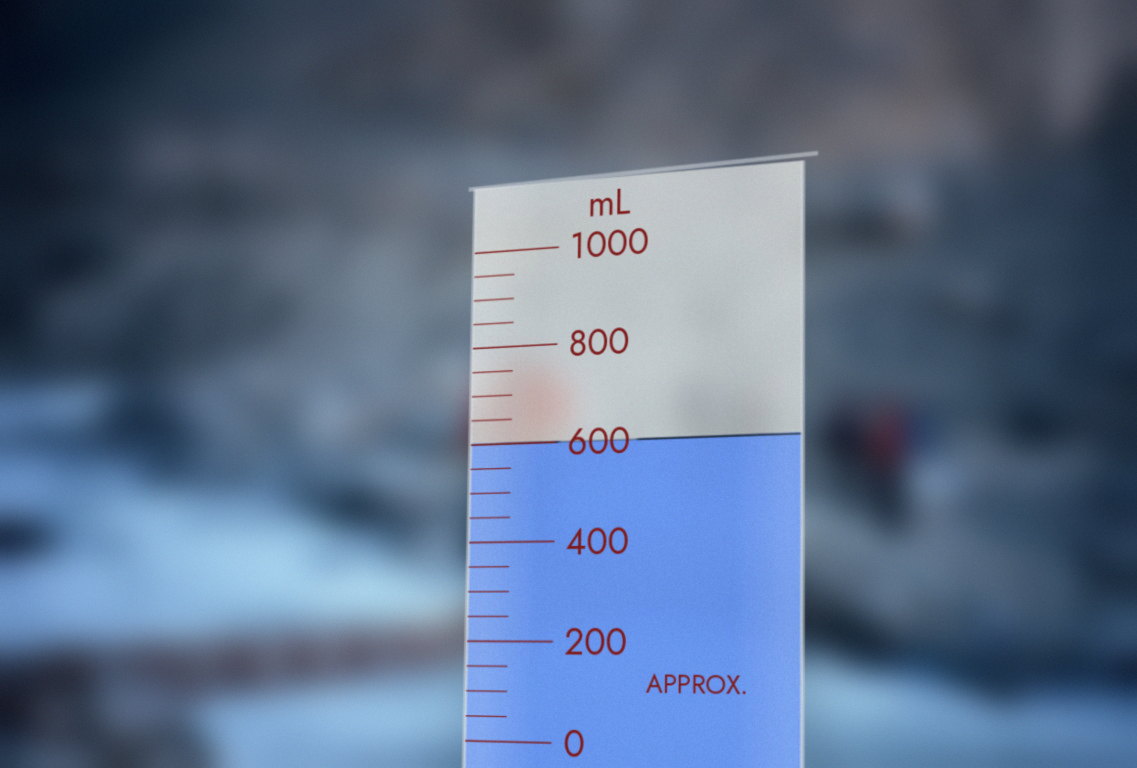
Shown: 600 mL
